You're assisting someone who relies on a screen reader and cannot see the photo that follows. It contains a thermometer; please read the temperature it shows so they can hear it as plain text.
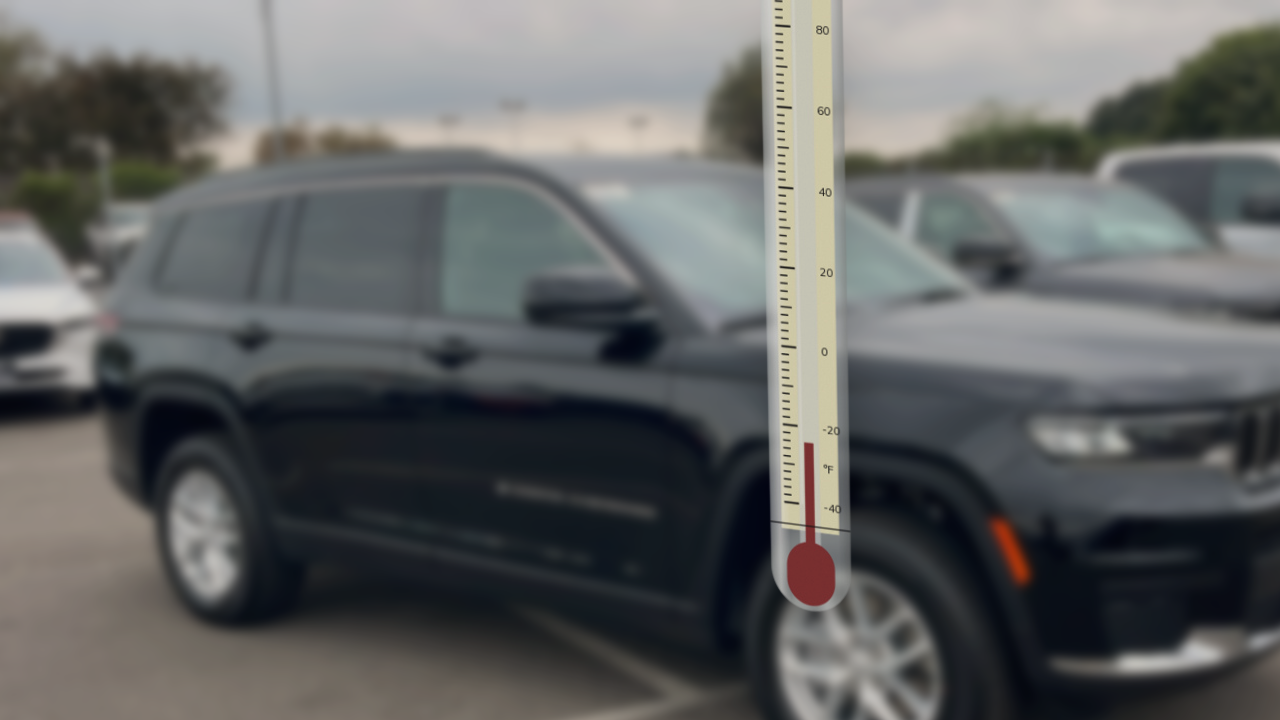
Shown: -24 °F
